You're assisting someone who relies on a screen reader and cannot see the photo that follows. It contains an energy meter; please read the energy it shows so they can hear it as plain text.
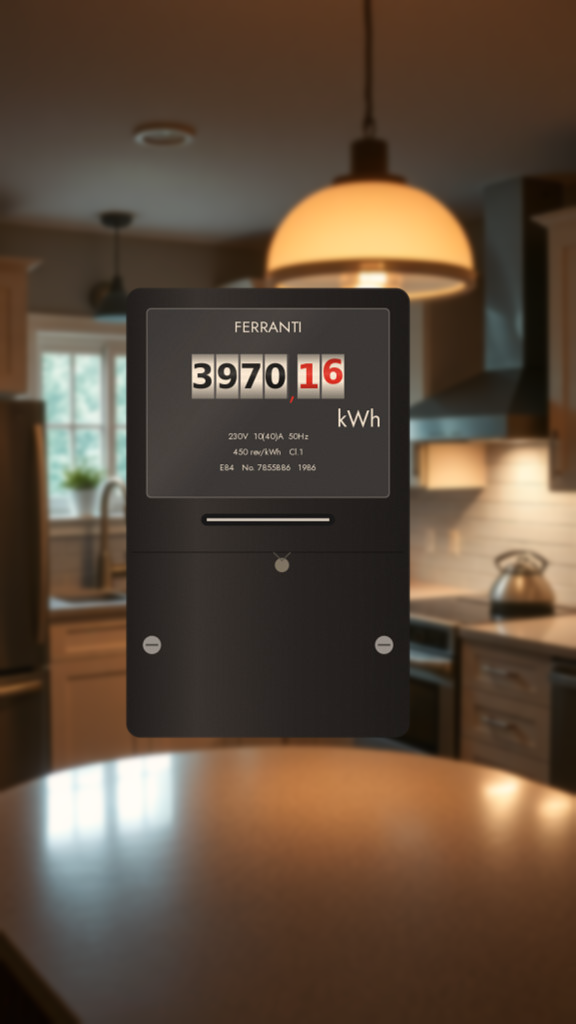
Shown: 3970.16 kWh
